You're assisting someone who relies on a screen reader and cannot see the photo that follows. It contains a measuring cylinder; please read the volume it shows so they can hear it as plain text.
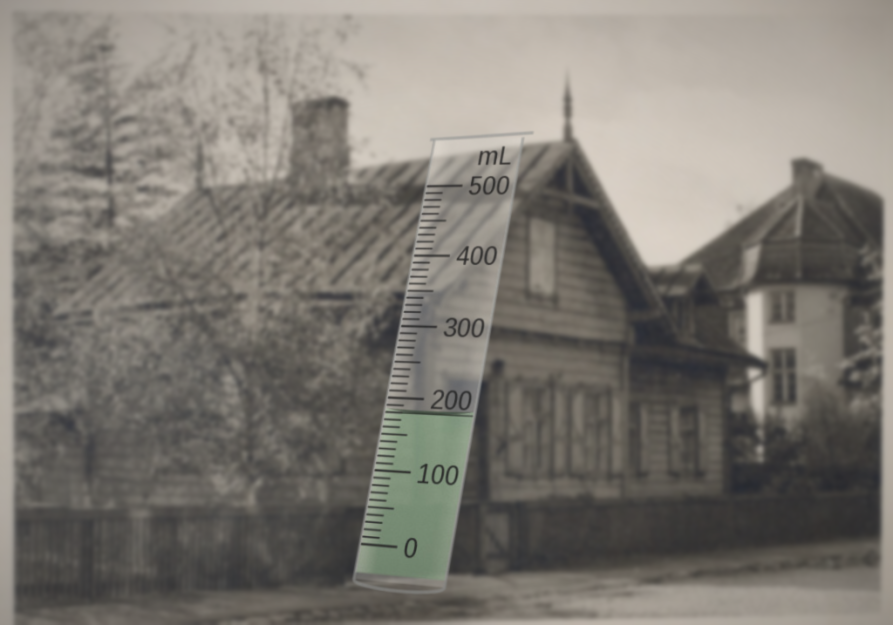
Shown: 180 mL
